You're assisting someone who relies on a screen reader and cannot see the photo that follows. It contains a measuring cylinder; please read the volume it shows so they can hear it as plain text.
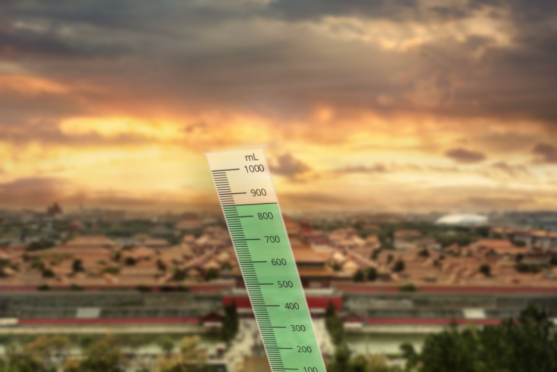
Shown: 850 mL
